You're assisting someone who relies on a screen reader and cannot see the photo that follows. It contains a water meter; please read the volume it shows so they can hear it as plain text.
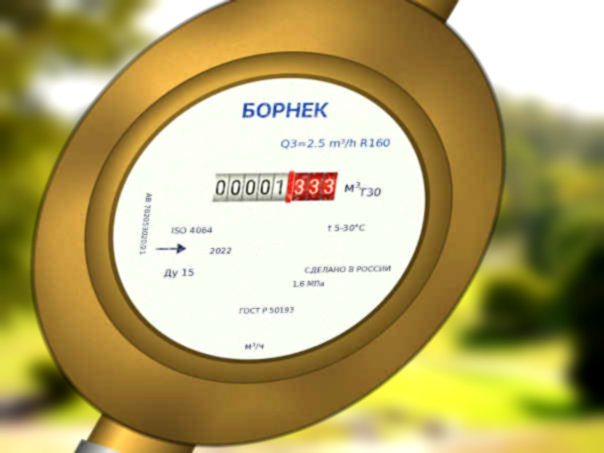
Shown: 1.333 m³
